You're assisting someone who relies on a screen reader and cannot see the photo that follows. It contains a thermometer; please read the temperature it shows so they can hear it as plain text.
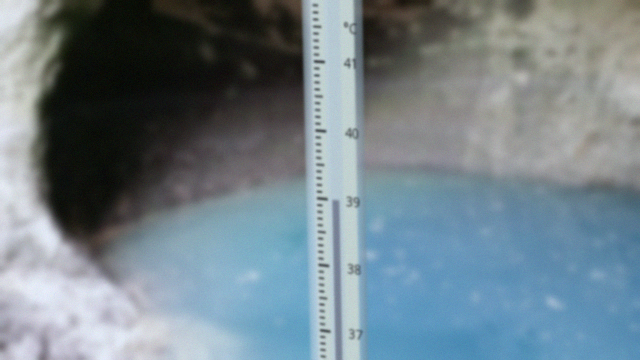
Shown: 39 °C
